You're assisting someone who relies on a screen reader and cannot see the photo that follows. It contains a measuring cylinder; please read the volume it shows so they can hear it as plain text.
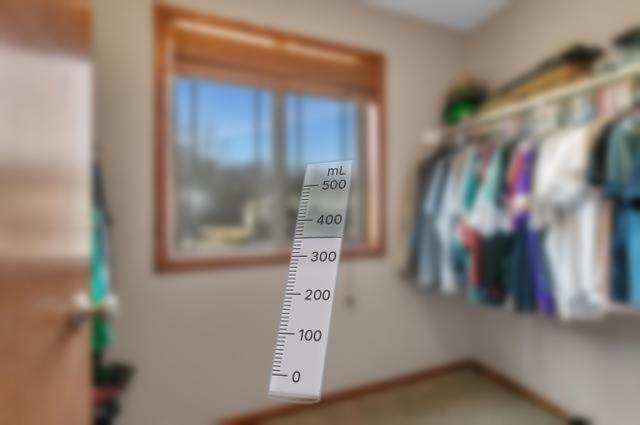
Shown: 350 mL
